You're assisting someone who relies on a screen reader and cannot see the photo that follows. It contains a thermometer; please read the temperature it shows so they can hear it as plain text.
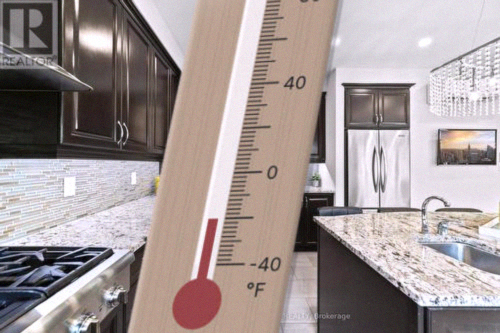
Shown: -20 °F
